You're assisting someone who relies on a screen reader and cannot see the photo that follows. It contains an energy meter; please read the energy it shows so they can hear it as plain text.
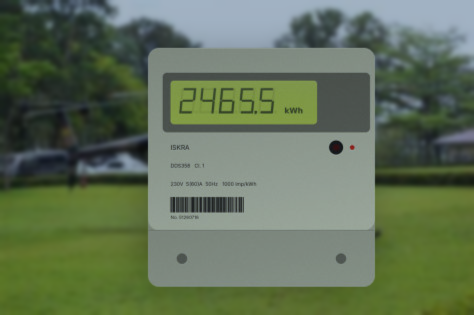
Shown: 2465.5 kWh
